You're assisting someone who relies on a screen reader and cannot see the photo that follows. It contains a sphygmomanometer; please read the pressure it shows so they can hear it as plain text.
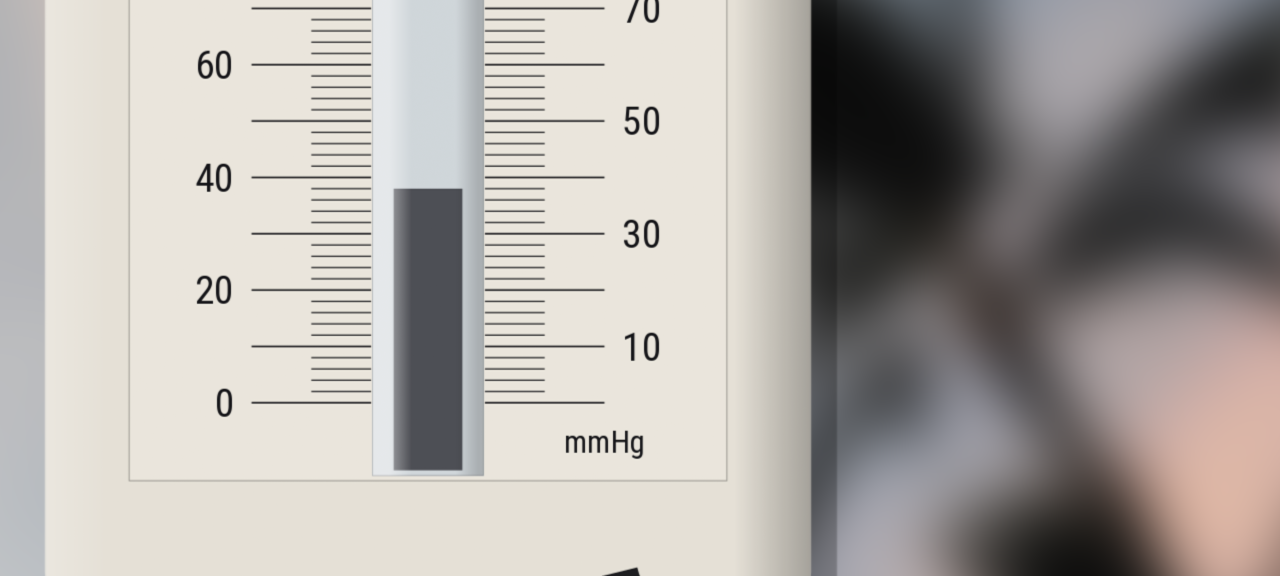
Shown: 38 mmHg
